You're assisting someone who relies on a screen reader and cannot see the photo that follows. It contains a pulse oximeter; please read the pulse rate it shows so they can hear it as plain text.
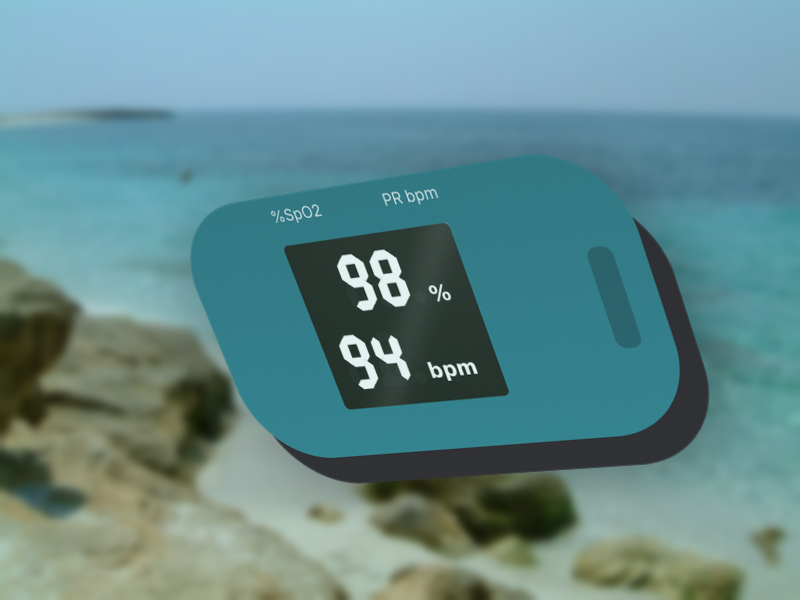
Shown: 94 bpm
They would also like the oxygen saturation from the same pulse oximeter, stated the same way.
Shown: 98 %
